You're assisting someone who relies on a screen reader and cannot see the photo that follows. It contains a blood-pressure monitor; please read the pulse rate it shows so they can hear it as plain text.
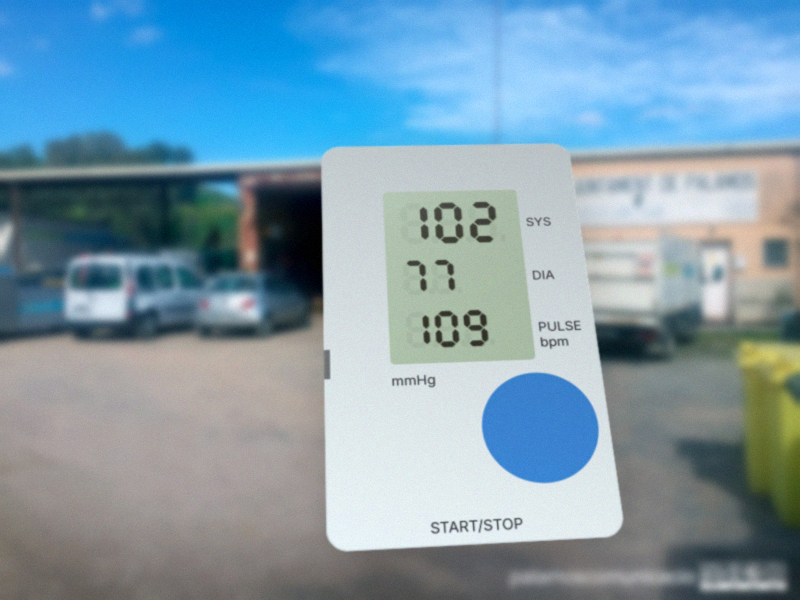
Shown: 109 bpm
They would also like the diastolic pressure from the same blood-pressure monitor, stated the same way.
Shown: 77 mmHg
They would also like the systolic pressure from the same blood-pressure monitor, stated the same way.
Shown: 102 mmHg
